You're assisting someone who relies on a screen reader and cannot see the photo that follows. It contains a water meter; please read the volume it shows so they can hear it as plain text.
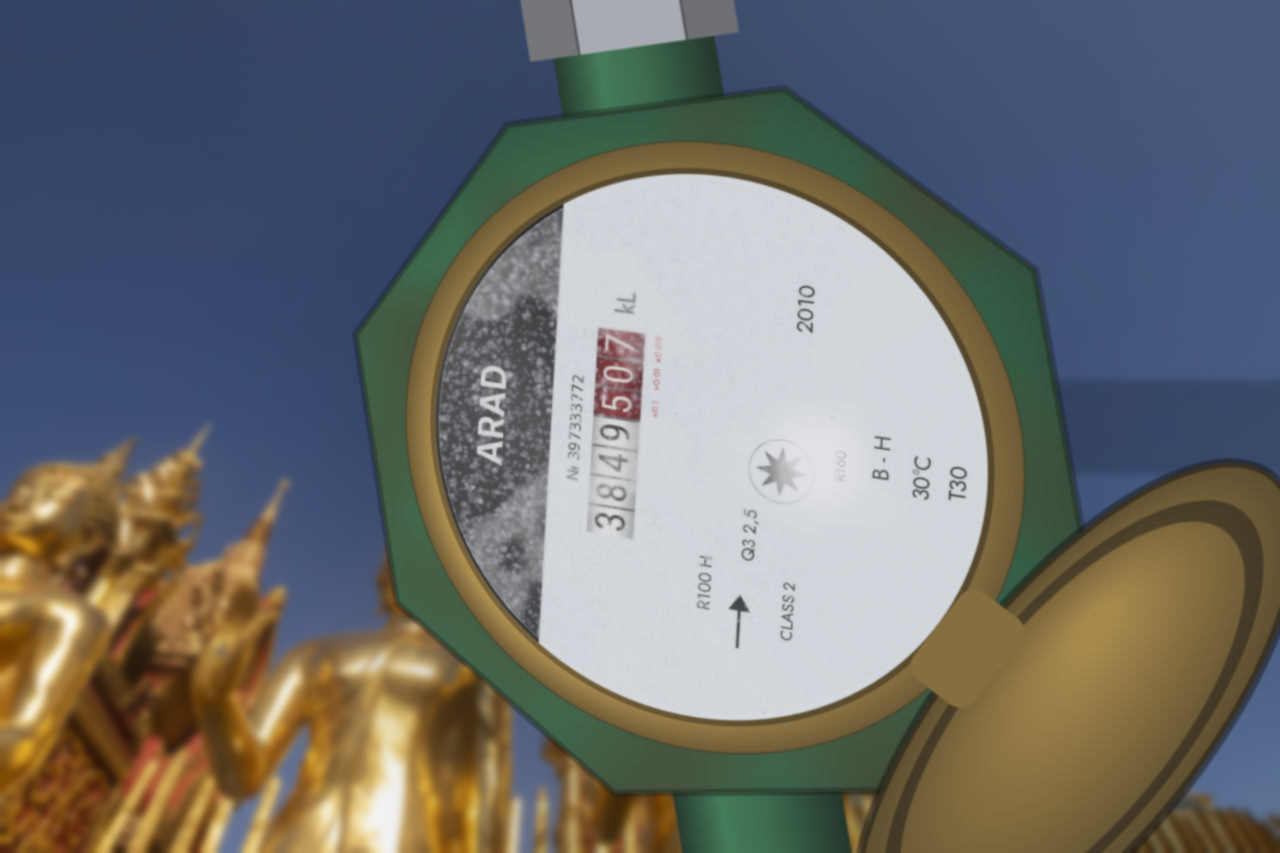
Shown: 3849.507 kL
